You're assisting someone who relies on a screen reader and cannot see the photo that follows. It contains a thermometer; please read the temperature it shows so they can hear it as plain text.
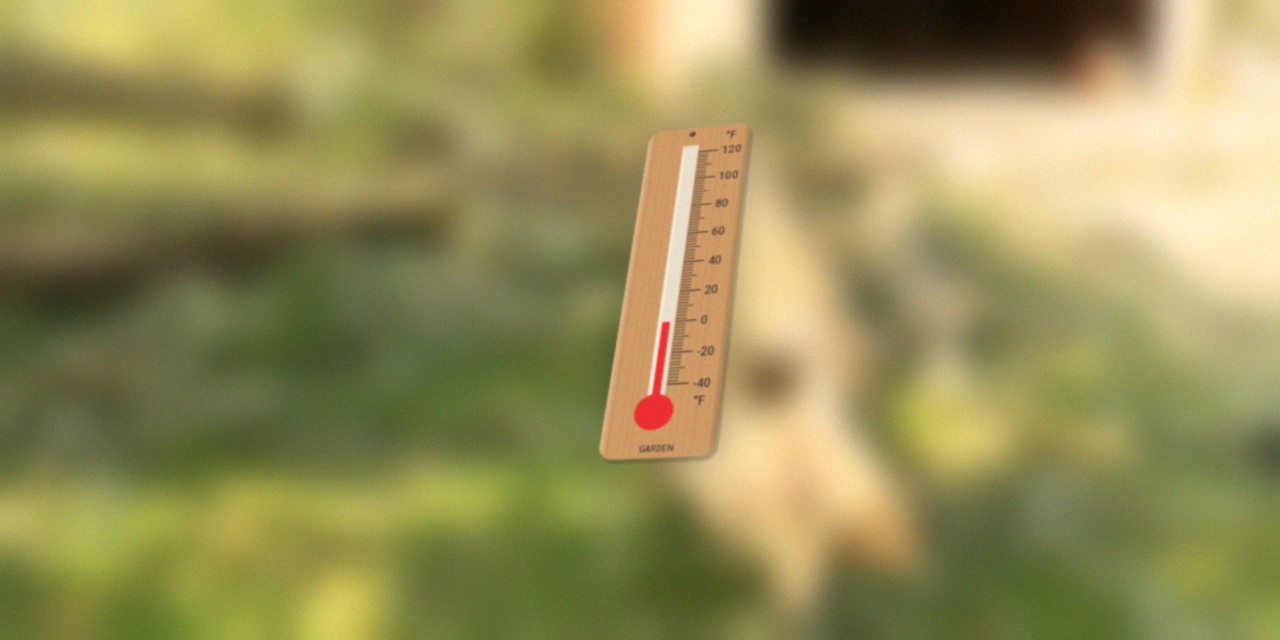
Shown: 0 °F
